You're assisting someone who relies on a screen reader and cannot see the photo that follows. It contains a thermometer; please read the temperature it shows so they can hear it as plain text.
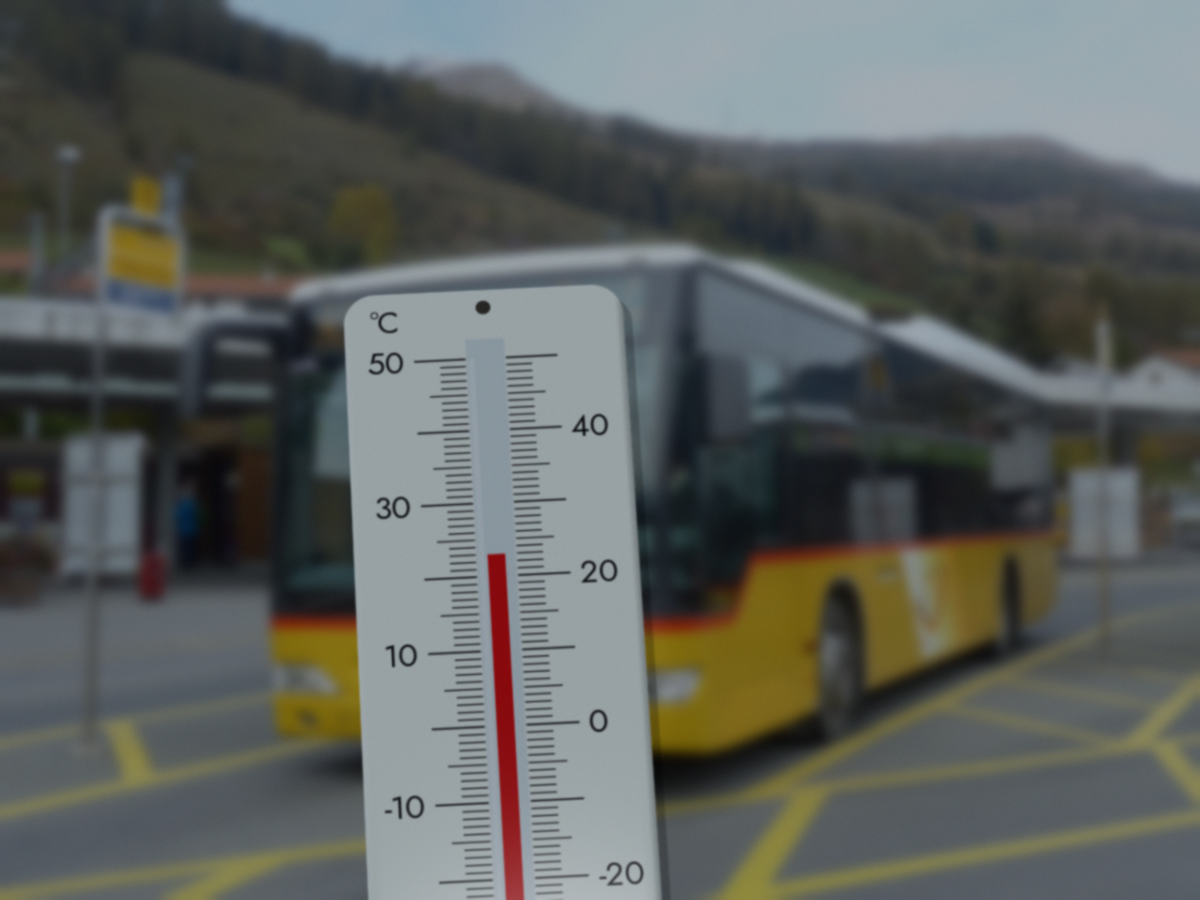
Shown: 23 °C
